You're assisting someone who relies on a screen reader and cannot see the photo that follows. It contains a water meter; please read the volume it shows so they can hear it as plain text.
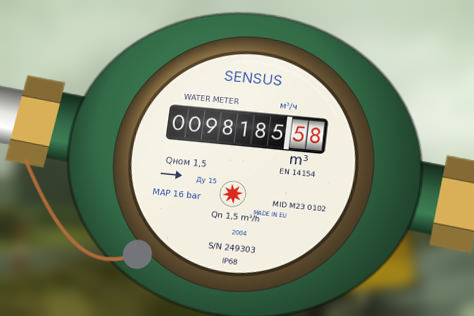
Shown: 98185.58 m³
